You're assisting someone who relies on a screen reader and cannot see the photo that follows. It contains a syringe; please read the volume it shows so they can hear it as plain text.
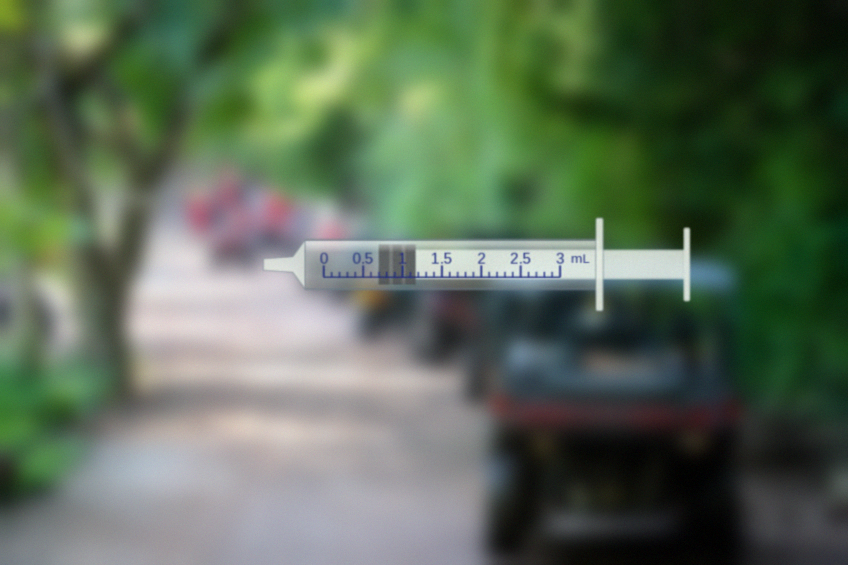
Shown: 0.7 mL
